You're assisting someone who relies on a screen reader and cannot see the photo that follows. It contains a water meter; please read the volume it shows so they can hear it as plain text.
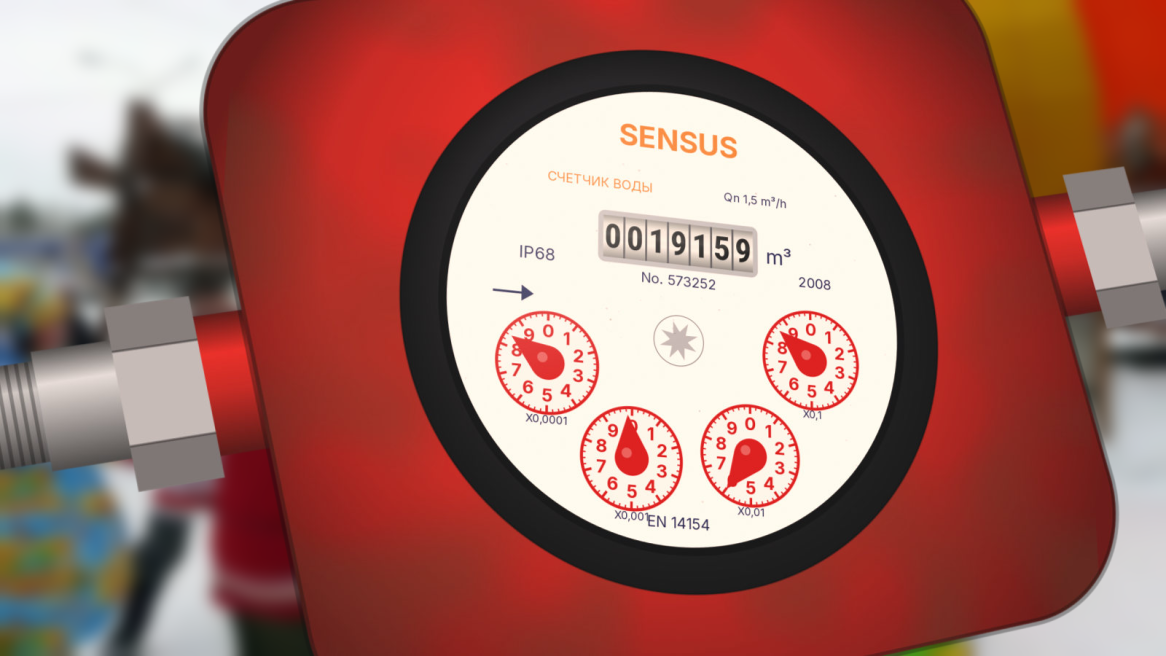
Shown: 19159.8598 m³
